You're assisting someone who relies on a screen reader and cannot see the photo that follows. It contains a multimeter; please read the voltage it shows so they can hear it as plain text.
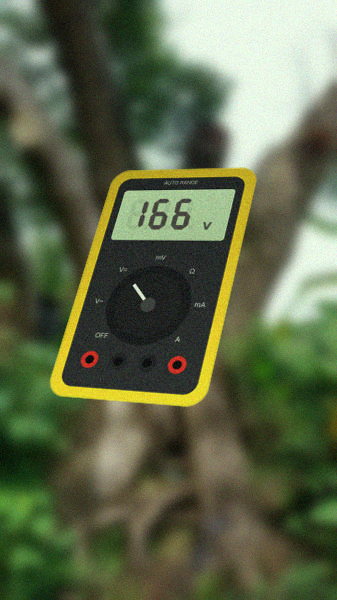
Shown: 166 V
